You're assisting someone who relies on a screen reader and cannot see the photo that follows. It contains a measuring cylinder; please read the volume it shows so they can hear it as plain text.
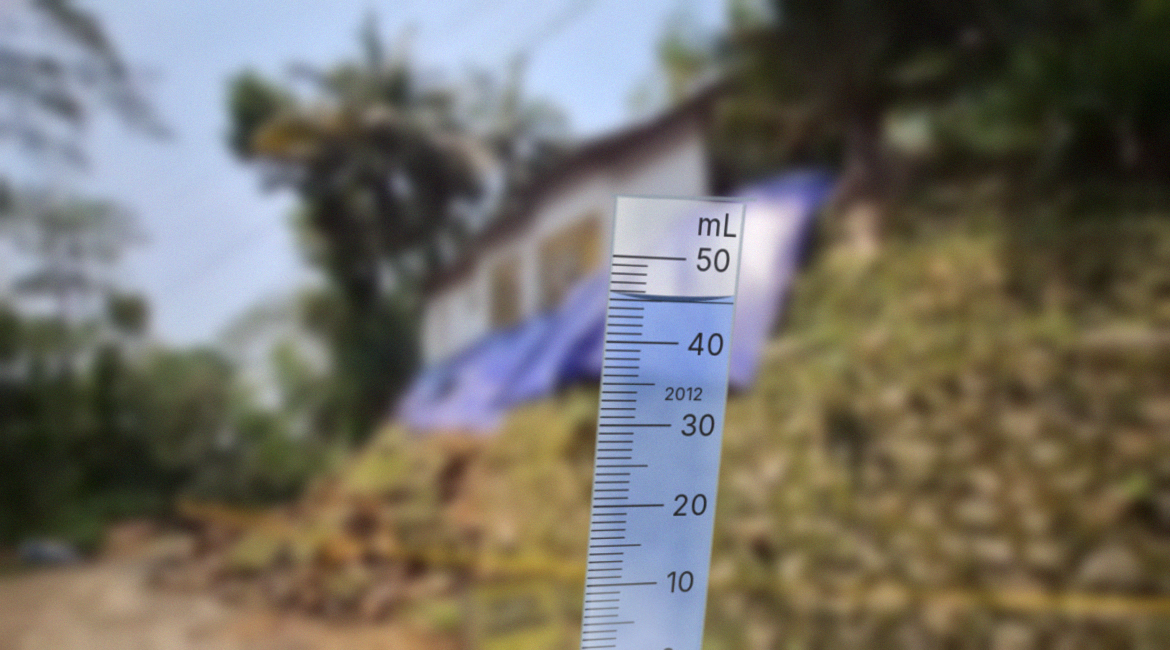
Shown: 45 mL
